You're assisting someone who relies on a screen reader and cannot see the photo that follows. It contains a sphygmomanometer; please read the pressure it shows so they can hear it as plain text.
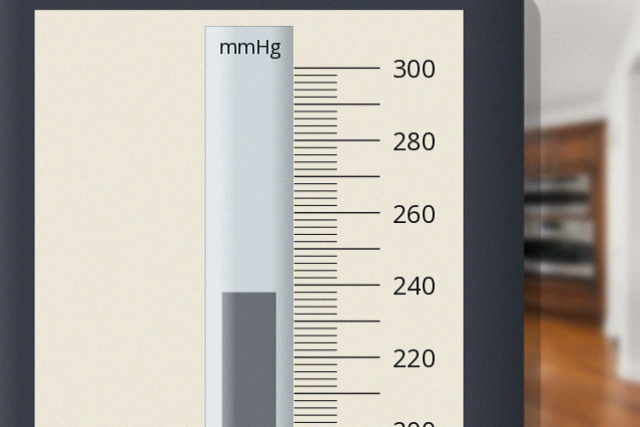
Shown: 238 mmHg
